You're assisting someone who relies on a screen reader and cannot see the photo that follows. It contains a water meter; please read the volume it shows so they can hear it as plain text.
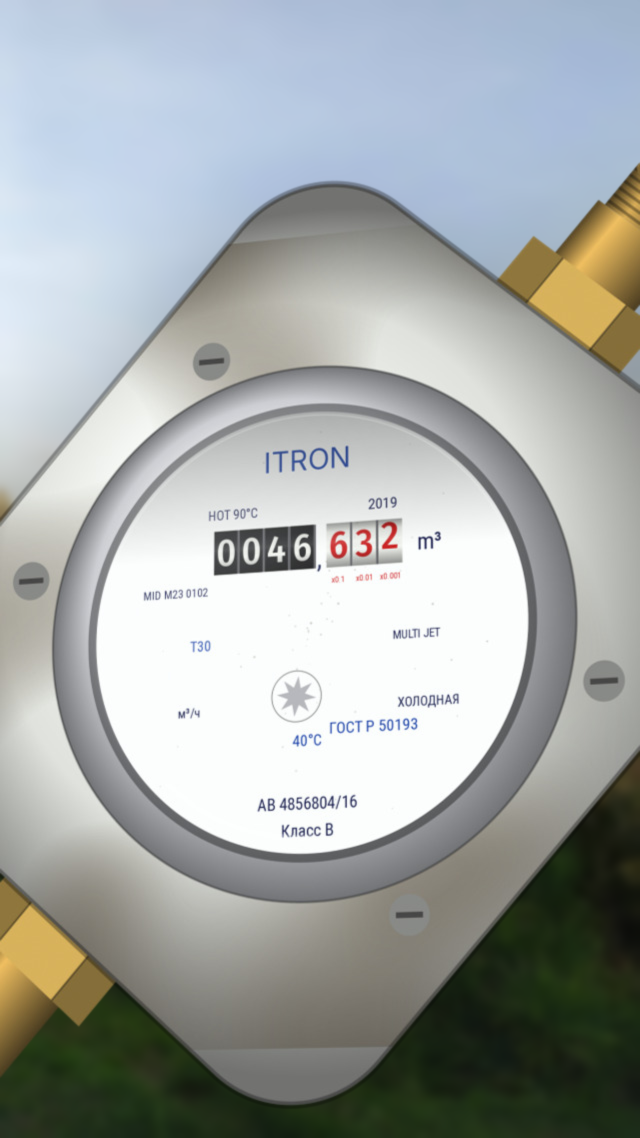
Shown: 46.632 m³
